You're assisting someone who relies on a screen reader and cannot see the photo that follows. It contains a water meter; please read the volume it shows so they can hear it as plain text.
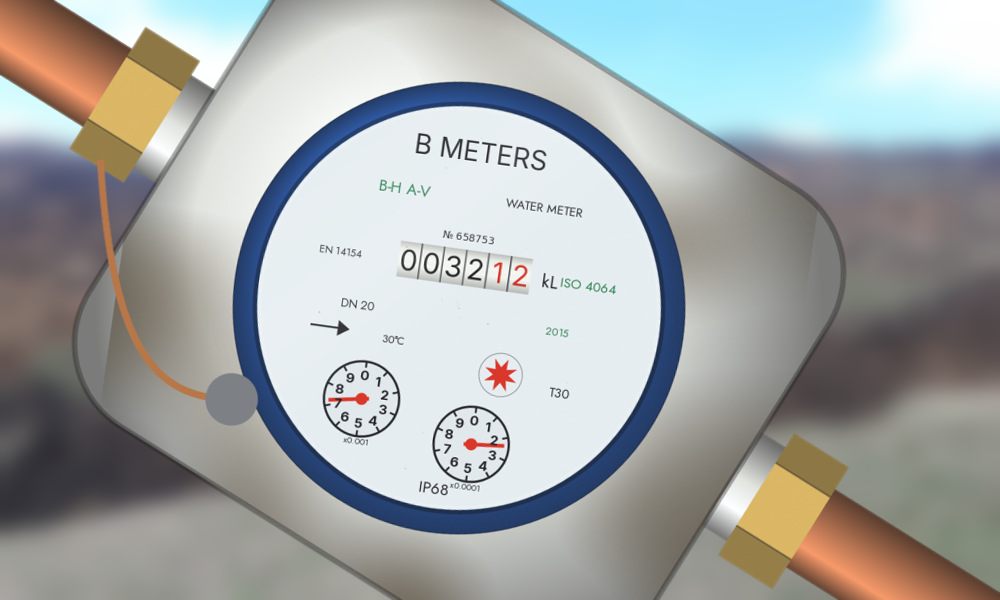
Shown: 32.1272 kL
